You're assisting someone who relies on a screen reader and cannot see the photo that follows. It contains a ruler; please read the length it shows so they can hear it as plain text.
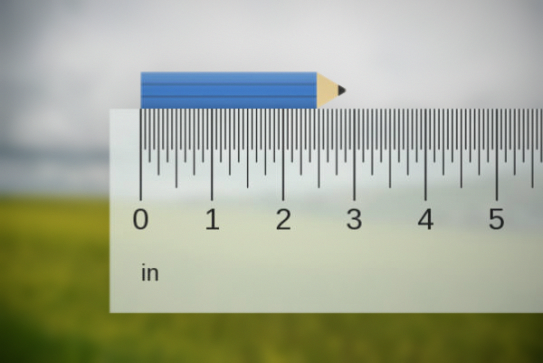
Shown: 2.875 in
